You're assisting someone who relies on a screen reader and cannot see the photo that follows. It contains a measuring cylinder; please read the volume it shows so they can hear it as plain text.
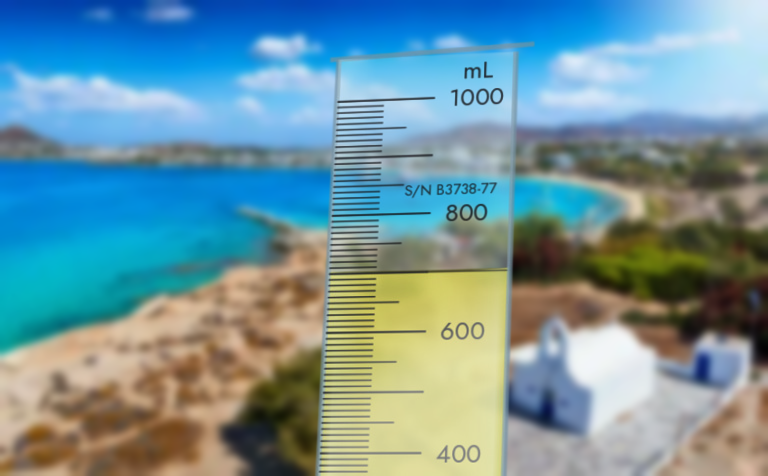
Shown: 700 mL
